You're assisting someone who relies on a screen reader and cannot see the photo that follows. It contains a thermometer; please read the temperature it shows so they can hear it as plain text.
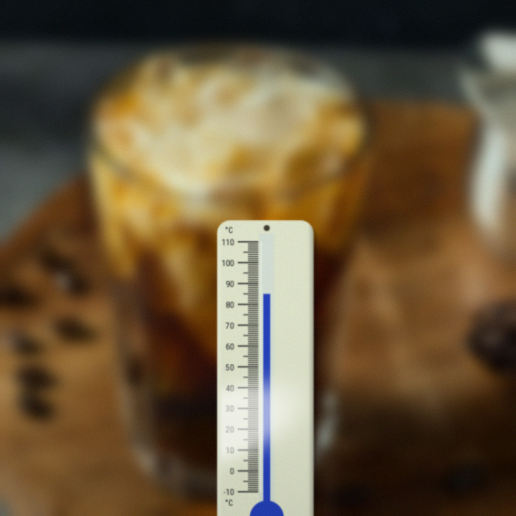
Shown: 85 °C
